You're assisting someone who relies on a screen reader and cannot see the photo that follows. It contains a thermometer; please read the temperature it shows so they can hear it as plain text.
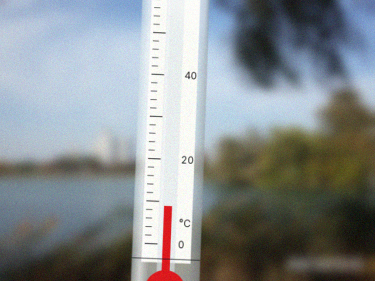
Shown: 9 °C
